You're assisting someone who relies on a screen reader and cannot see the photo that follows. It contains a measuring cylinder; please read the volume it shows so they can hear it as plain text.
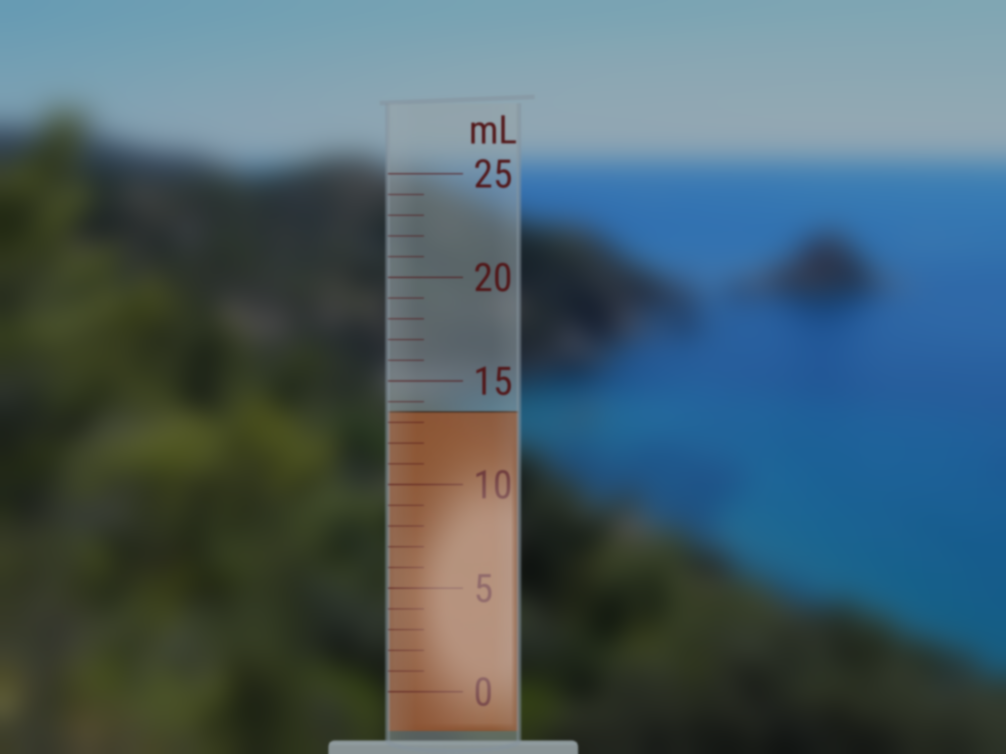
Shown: 13.5 mL
